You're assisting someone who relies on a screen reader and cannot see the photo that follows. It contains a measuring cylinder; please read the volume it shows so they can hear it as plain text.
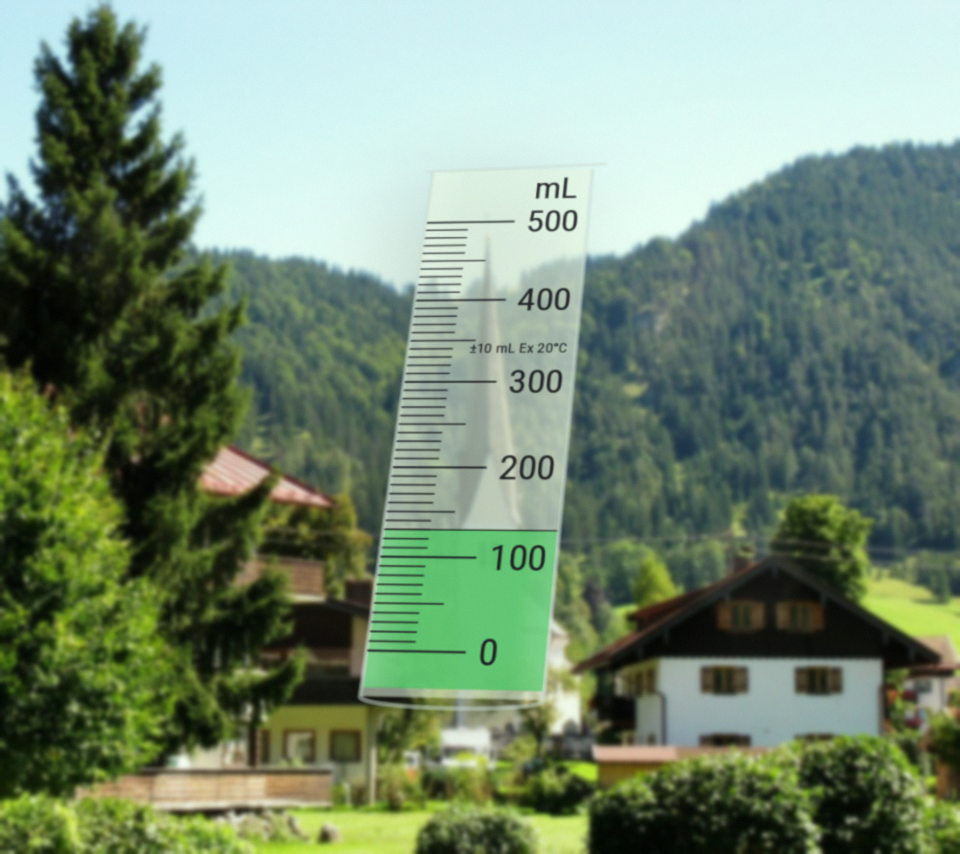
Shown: 130 mL
